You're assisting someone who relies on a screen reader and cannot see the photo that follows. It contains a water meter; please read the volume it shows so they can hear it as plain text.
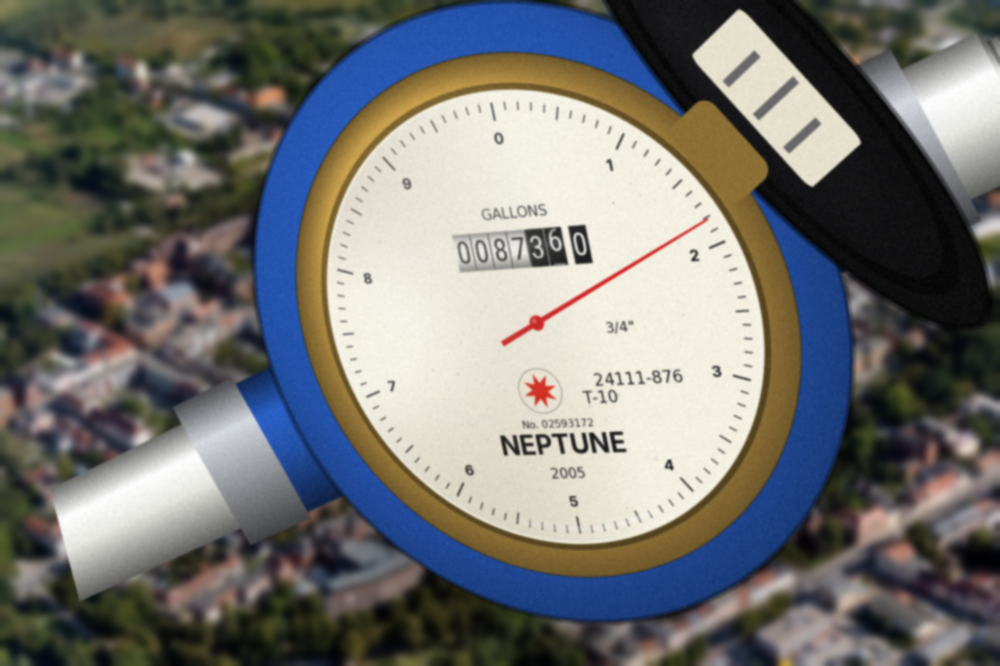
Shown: 87361.8 gal
